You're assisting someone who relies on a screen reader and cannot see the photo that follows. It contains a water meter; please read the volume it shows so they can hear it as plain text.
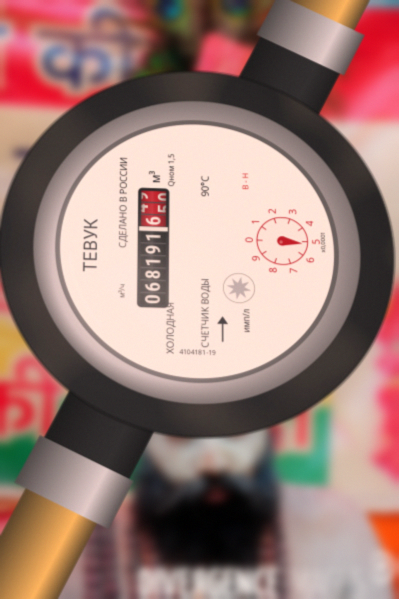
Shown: 68191.6495 m³
